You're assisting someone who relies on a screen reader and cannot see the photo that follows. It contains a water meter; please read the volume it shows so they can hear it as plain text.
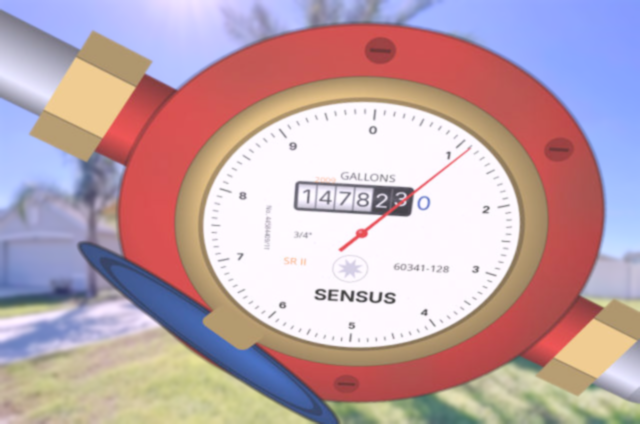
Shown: 1478231.1 gal
